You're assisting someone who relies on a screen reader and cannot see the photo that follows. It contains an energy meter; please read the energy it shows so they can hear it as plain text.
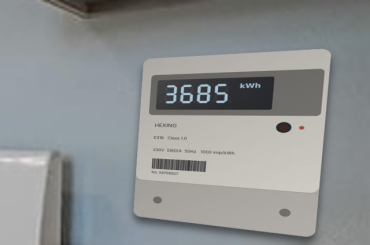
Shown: 3685 kWh
